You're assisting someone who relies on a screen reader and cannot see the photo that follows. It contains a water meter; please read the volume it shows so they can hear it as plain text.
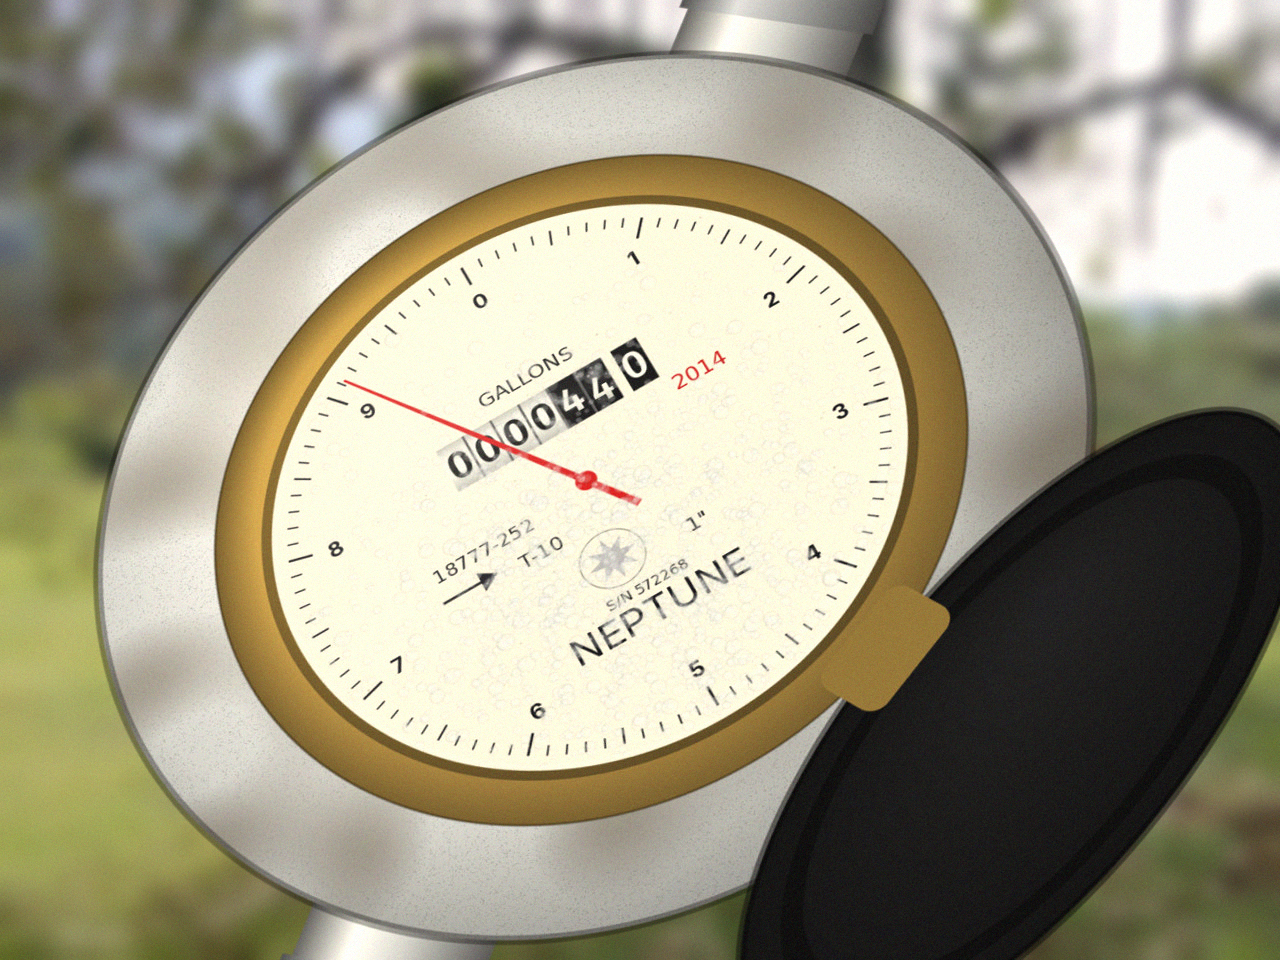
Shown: 439.1 gal
